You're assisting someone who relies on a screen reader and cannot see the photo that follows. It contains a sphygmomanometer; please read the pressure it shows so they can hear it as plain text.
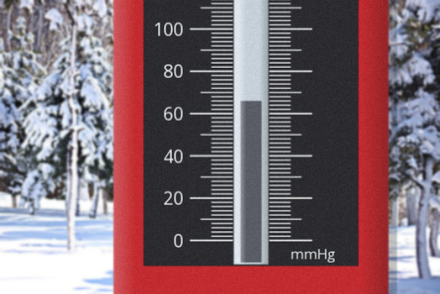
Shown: 66 mmHg
